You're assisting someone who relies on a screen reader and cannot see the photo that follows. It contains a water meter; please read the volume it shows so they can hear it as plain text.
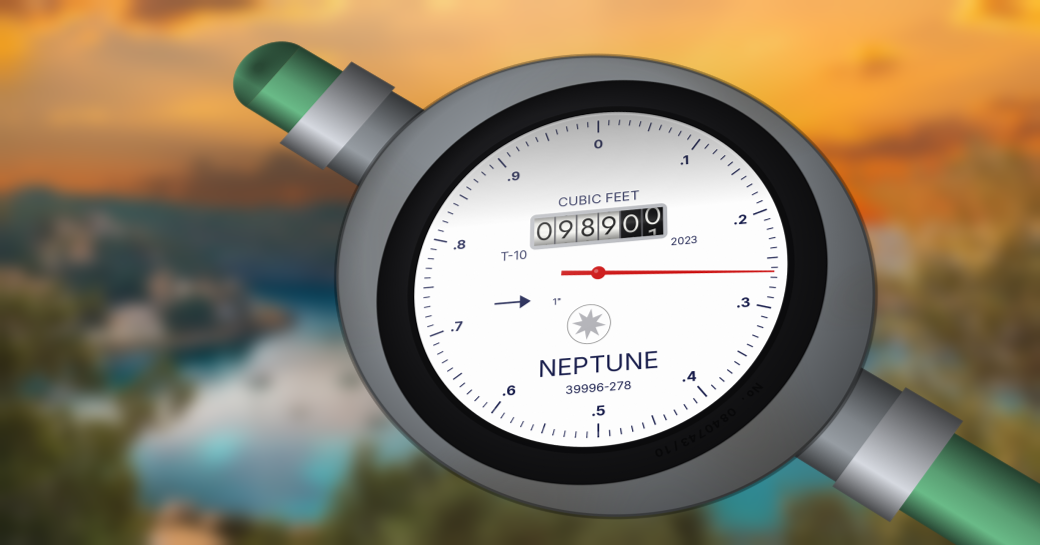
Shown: 98900.26 ft³
